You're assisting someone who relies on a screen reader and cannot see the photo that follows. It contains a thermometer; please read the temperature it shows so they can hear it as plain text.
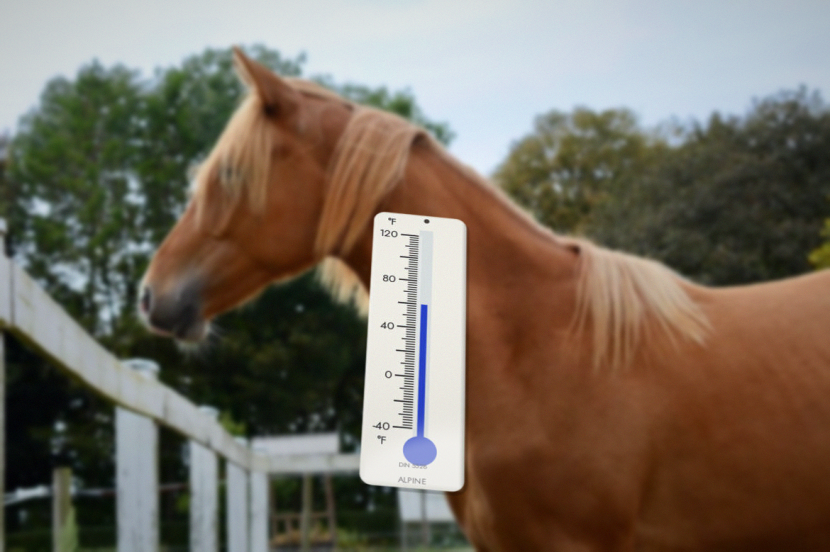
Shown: 60 °F
